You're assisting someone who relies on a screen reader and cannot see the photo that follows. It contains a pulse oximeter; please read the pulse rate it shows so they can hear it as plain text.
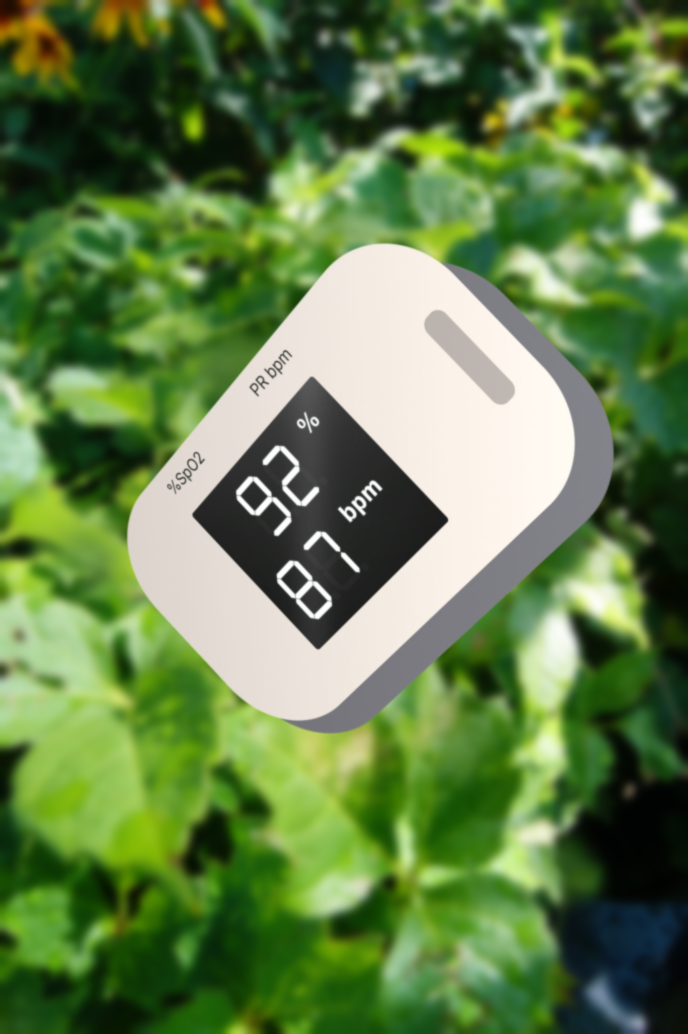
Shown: 87 bpm
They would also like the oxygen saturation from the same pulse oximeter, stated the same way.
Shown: 92 %
